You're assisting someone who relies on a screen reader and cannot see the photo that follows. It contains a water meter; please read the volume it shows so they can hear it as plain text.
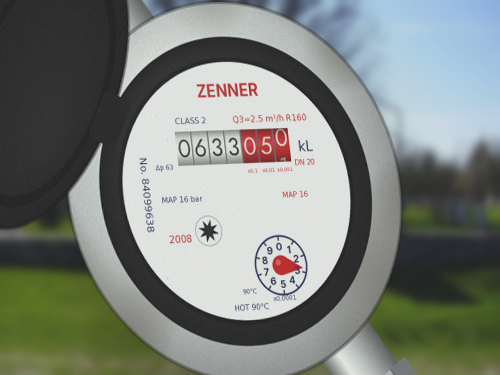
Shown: 633.0502 kL
